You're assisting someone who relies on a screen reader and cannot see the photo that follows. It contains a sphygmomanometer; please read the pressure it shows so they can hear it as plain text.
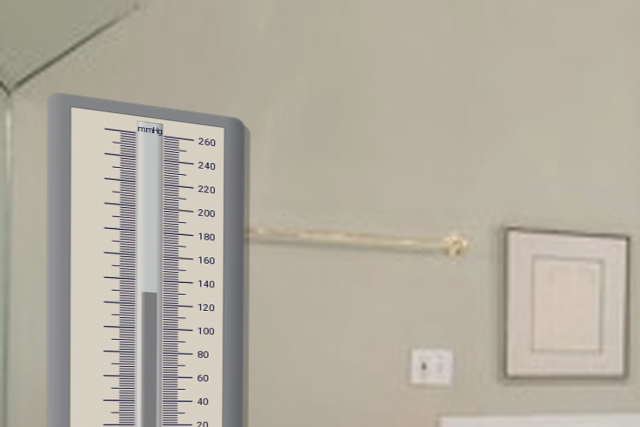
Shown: 130 mmHg
